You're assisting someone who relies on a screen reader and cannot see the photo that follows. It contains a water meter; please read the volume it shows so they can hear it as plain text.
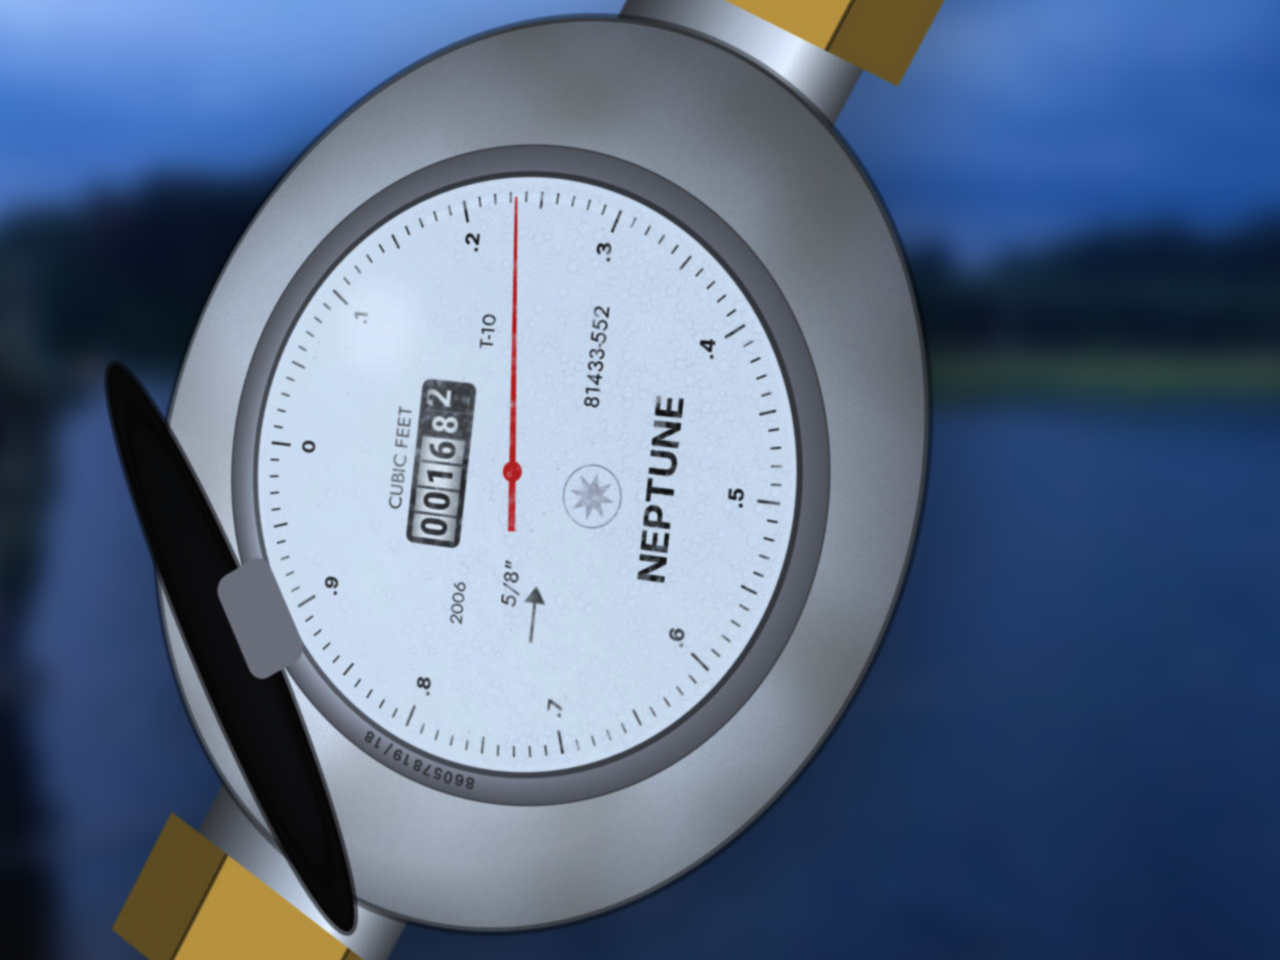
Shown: 1682.23 ft³
